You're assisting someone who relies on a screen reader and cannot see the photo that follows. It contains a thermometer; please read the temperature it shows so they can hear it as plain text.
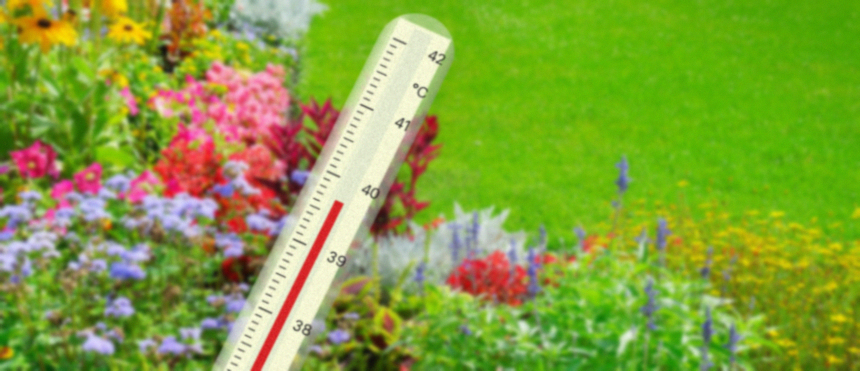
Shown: 39.7 °C
